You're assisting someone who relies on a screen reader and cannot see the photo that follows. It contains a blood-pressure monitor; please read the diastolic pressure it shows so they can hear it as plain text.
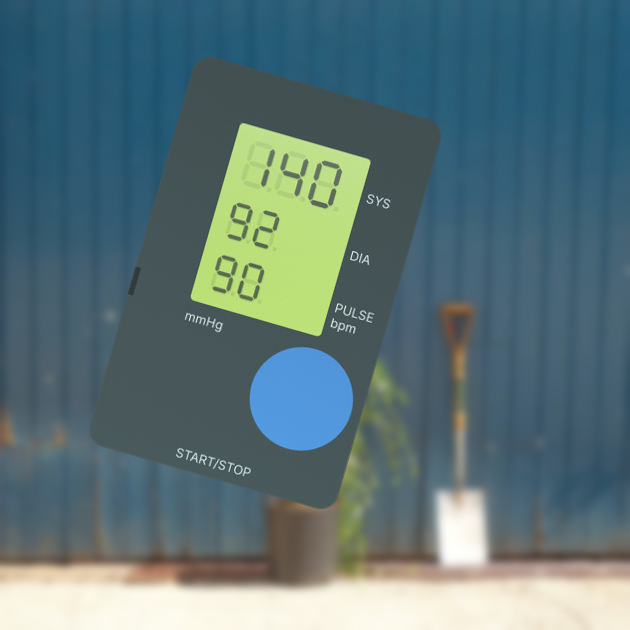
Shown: 92 mmHg
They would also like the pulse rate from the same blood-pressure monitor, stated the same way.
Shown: 90 bpm
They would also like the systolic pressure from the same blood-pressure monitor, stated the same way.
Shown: 140 mmHg
